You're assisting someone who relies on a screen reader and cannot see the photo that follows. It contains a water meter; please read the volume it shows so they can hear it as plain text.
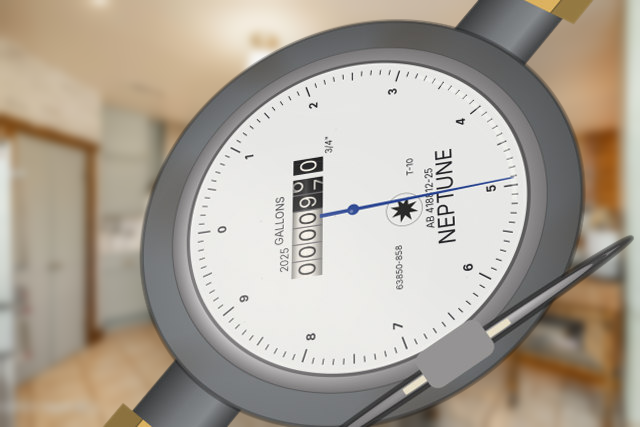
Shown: 964.9 gal
